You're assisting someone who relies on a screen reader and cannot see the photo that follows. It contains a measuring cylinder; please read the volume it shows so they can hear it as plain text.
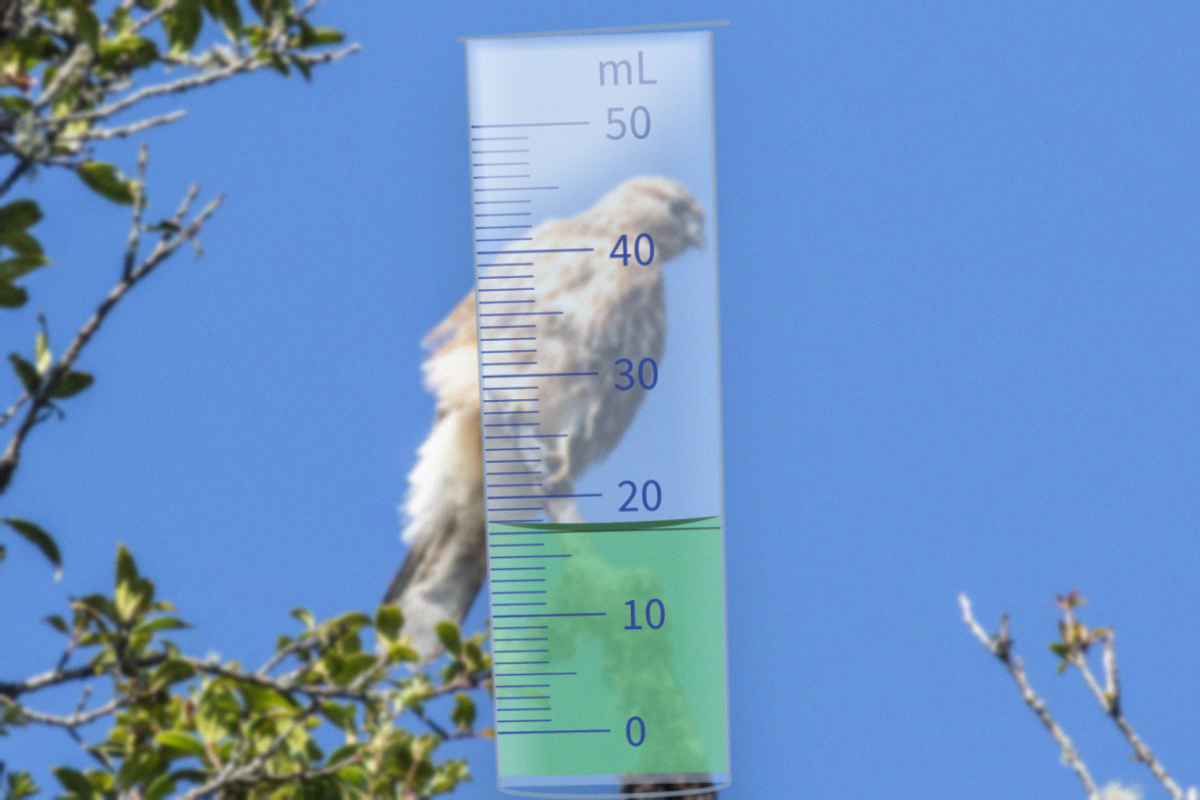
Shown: 17 mL
